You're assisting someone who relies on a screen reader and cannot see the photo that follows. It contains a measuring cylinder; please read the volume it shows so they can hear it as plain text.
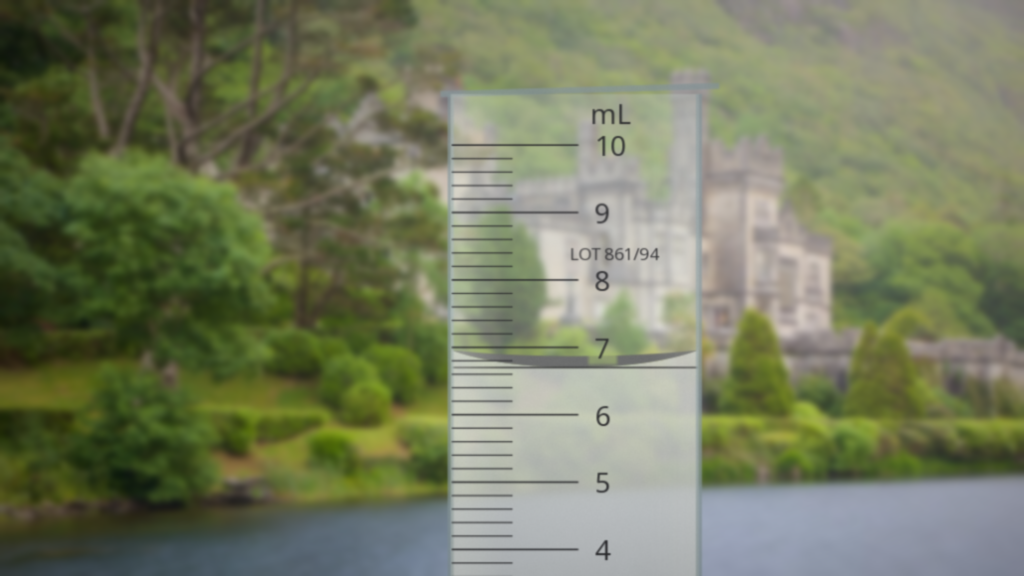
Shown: 6.7 mL
